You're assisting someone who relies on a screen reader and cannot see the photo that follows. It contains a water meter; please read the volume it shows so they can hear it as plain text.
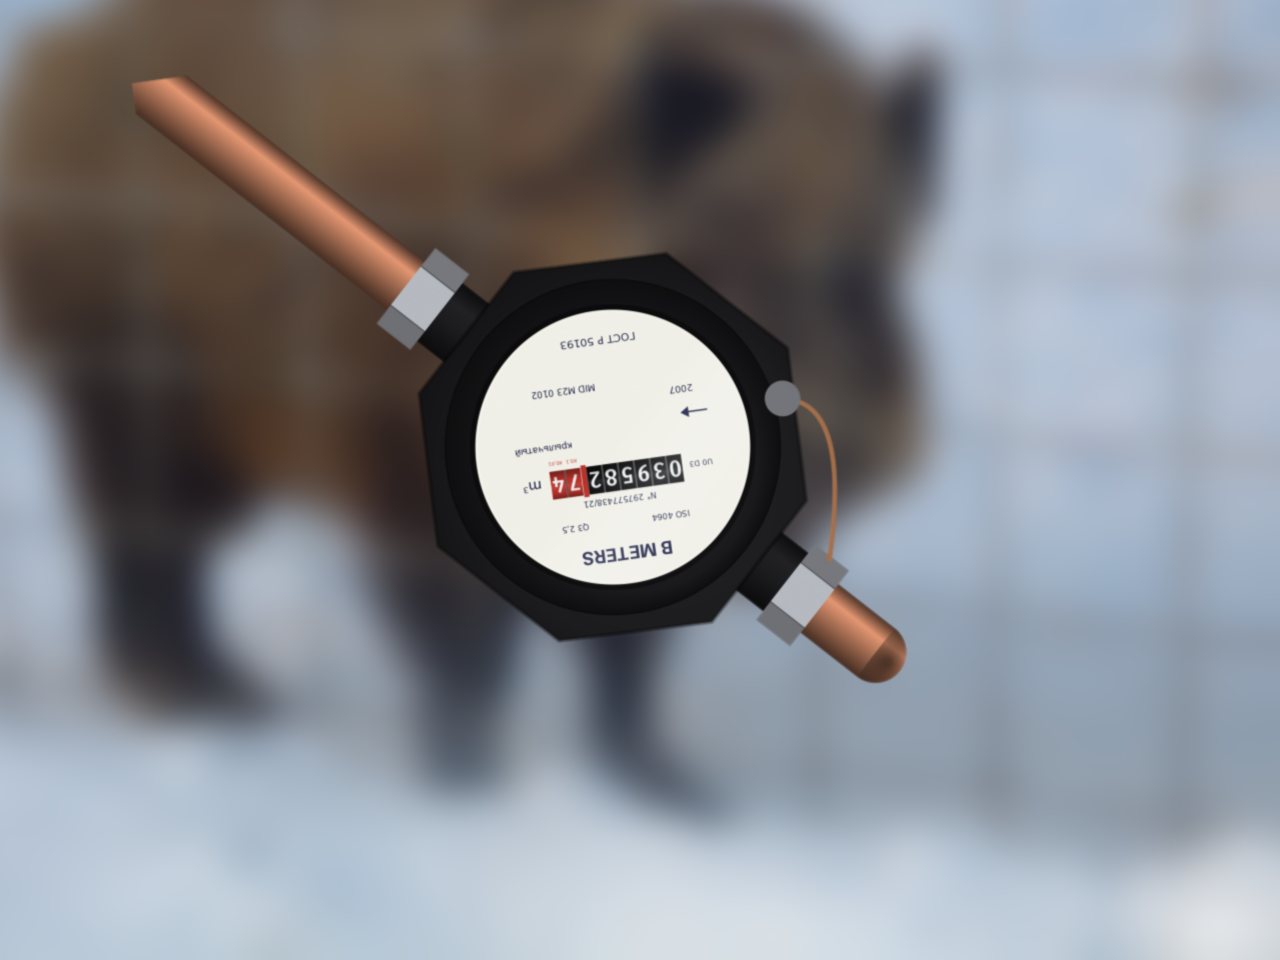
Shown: 39582.74 m³
